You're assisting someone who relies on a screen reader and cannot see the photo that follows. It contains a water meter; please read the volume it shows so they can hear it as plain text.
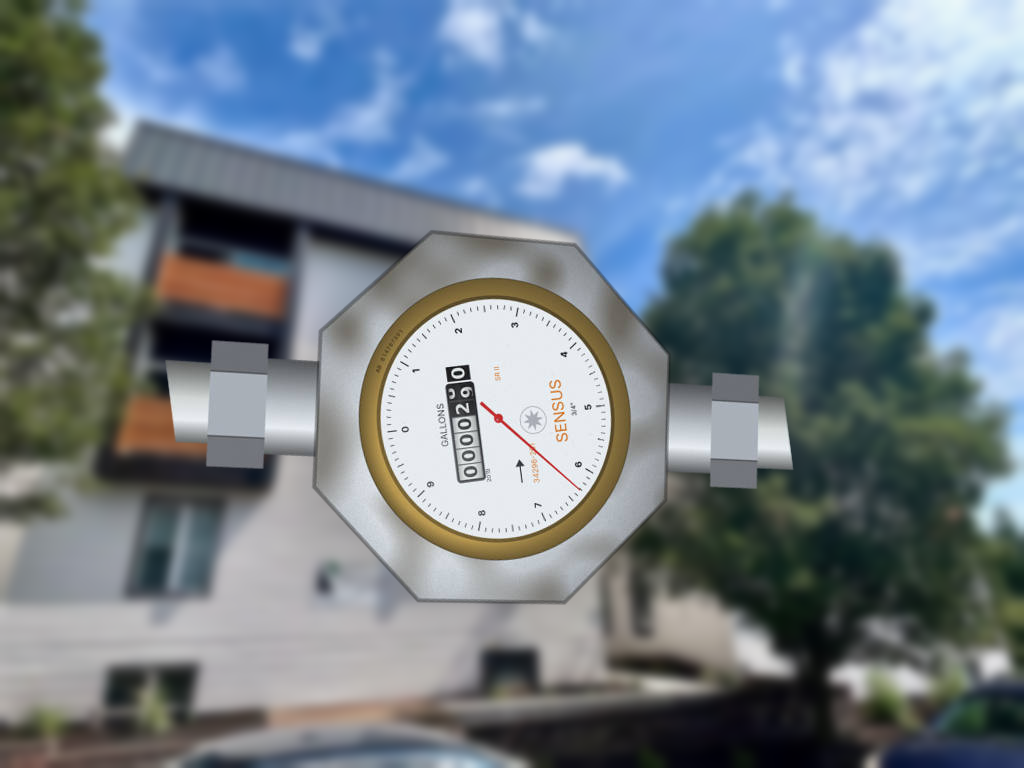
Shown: 286.3 gal
